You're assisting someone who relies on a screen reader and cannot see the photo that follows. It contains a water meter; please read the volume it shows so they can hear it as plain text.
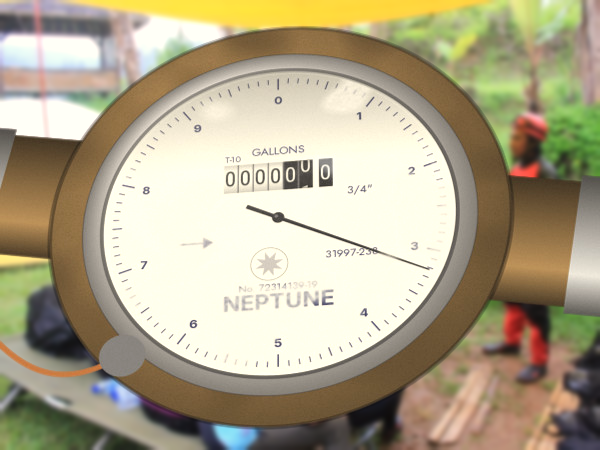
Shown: 3.2 gal
